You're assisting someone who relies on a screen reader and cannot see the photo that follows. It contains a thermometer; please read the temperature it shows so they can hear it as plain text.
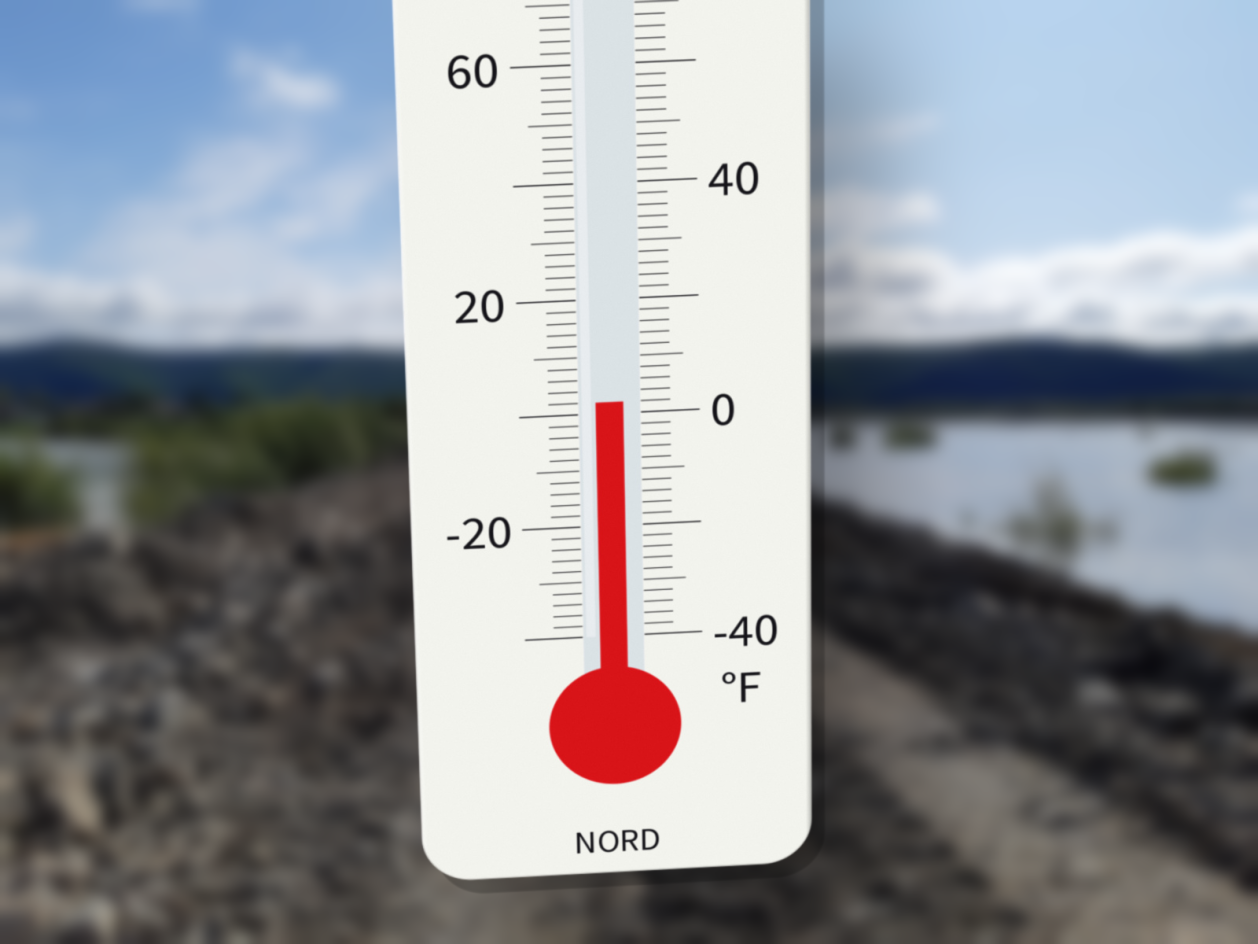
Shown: 2 °F
